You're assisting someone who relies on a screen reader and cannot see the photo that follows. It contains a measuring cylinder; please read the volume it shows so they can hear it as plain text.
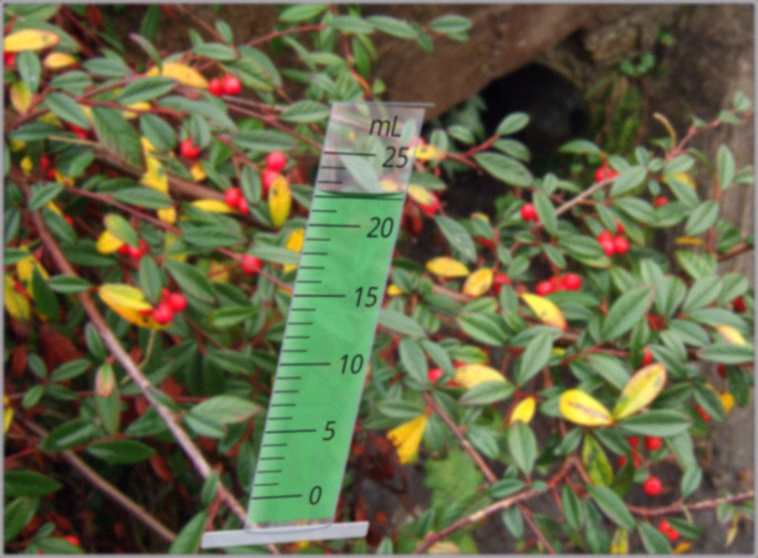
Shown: 22 mL
